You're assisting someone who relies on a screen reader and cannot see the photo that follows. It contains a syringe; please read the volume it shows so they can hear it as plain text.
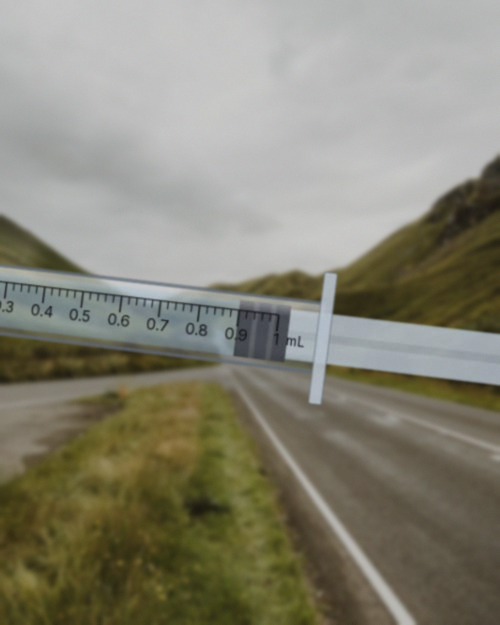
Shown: 0.9 mL
